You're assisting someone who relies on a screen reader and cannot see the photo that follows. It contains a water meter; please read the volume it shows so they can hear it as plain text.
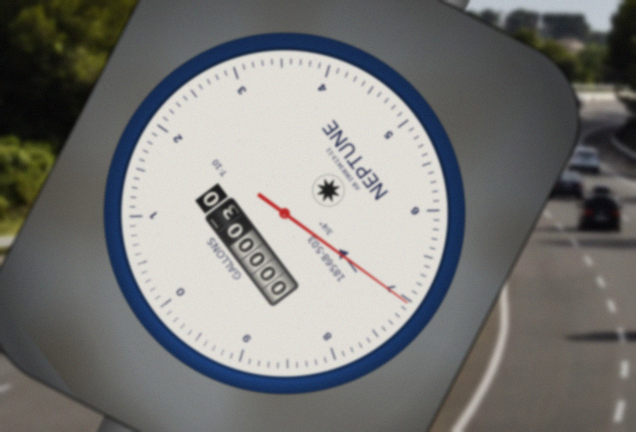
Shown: 27.0 gal
